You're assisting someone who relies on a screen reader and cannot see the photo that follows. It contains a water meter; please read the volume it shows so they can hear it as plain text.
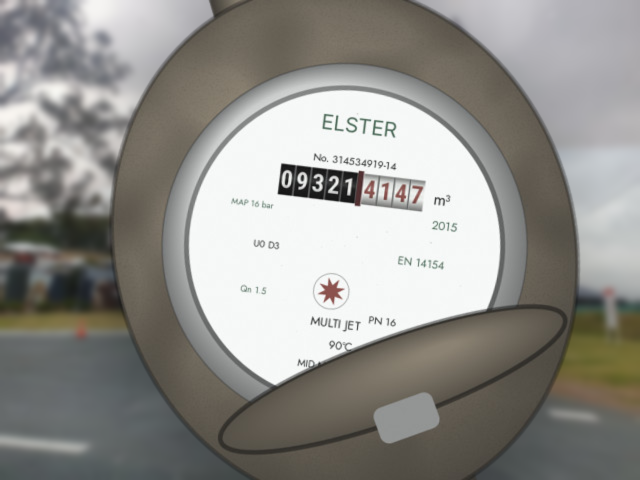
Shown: 9321.4147 m³
